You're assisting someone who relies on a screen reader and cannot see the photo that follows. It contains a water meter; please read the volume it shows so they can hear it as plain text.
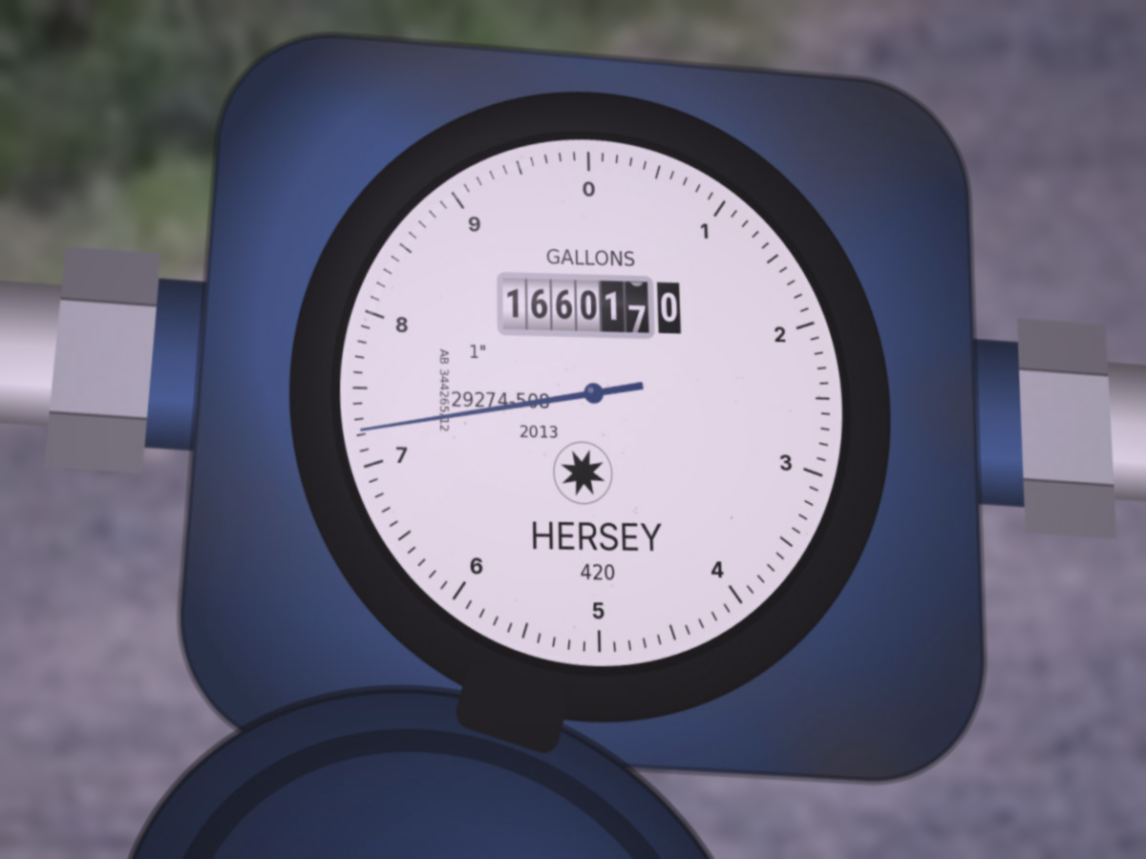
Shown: 1660167.2 gal
